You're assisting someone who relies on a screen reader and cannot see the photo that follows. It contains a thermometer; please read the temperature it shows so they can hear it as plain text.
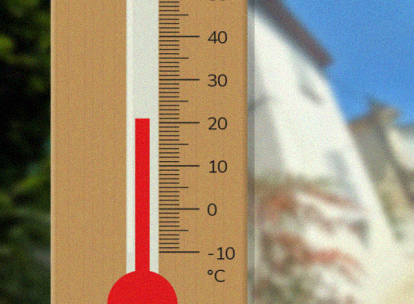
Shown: 21 °C
